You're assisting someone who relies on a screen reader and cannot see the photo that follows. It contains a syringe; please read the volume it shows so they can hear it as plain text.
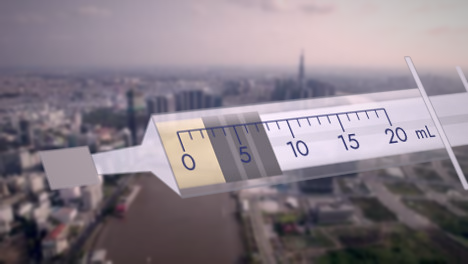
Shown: 2.5 mL
